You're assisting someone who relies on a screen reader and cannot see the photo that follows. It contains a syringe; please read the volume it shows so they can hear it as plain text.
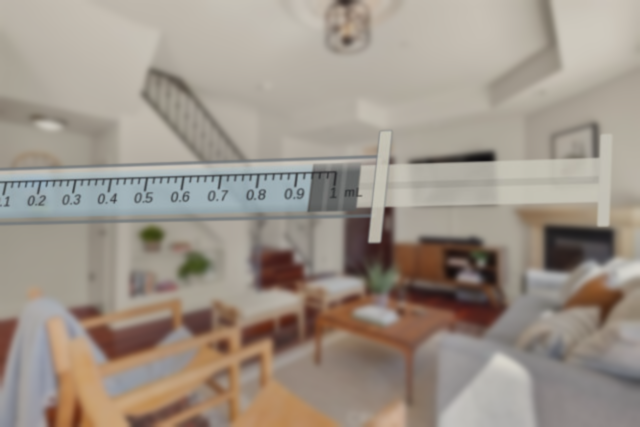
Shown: 0.94 mL
